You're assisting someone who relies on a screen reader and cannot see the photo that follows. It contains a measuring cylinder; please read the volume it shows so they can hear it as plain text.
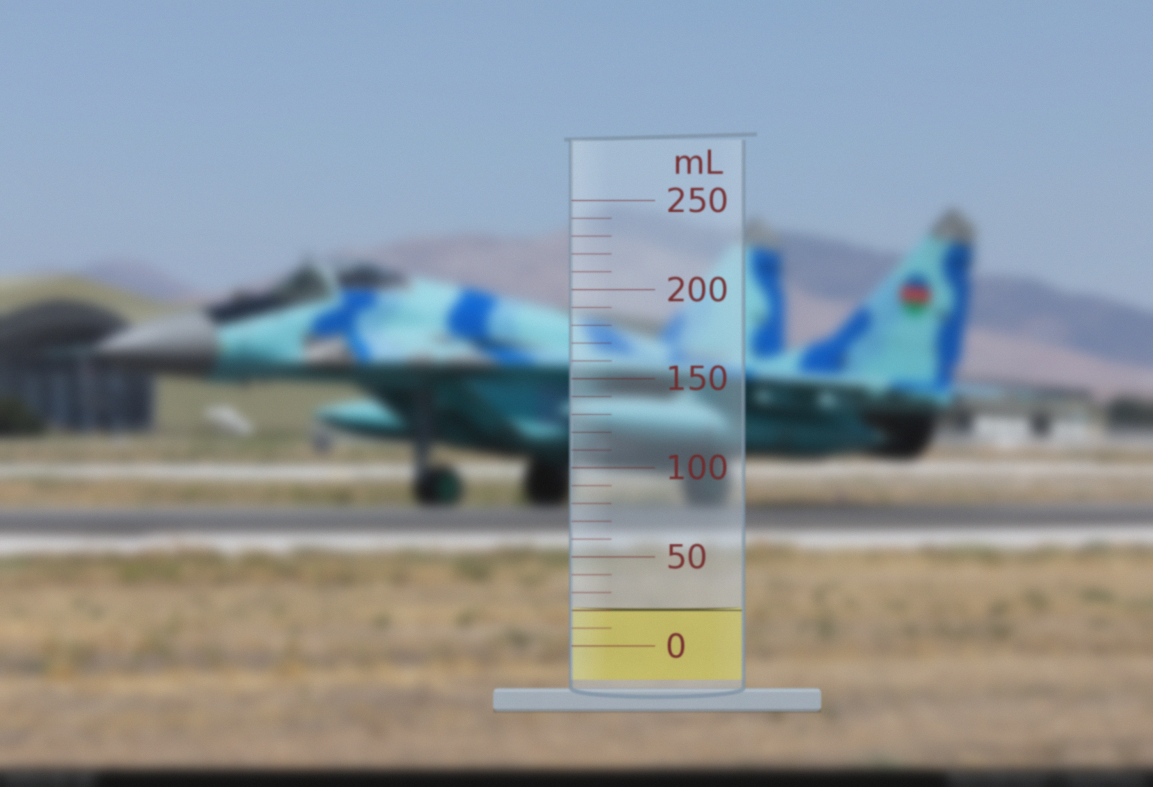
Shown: 20 mL
